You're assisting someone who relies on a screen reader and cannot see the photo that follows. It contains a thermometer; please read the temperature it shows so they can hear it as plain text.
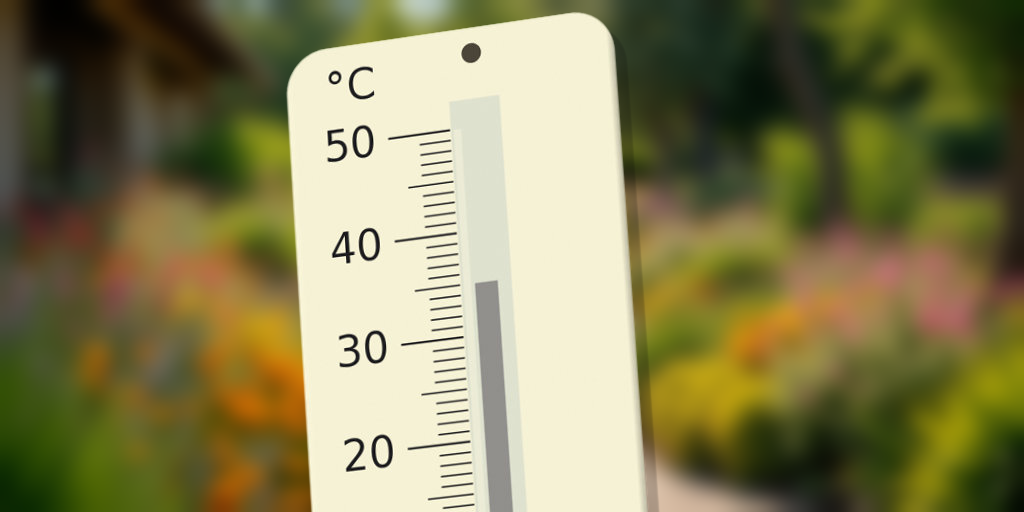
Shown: 35 °C
